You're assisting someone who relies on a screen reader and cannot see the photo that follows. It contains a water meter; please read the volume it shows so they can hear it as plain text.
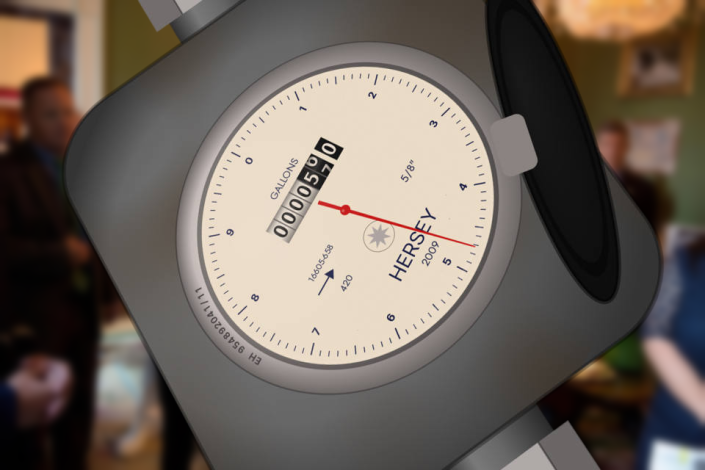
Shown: 564.7 gal
